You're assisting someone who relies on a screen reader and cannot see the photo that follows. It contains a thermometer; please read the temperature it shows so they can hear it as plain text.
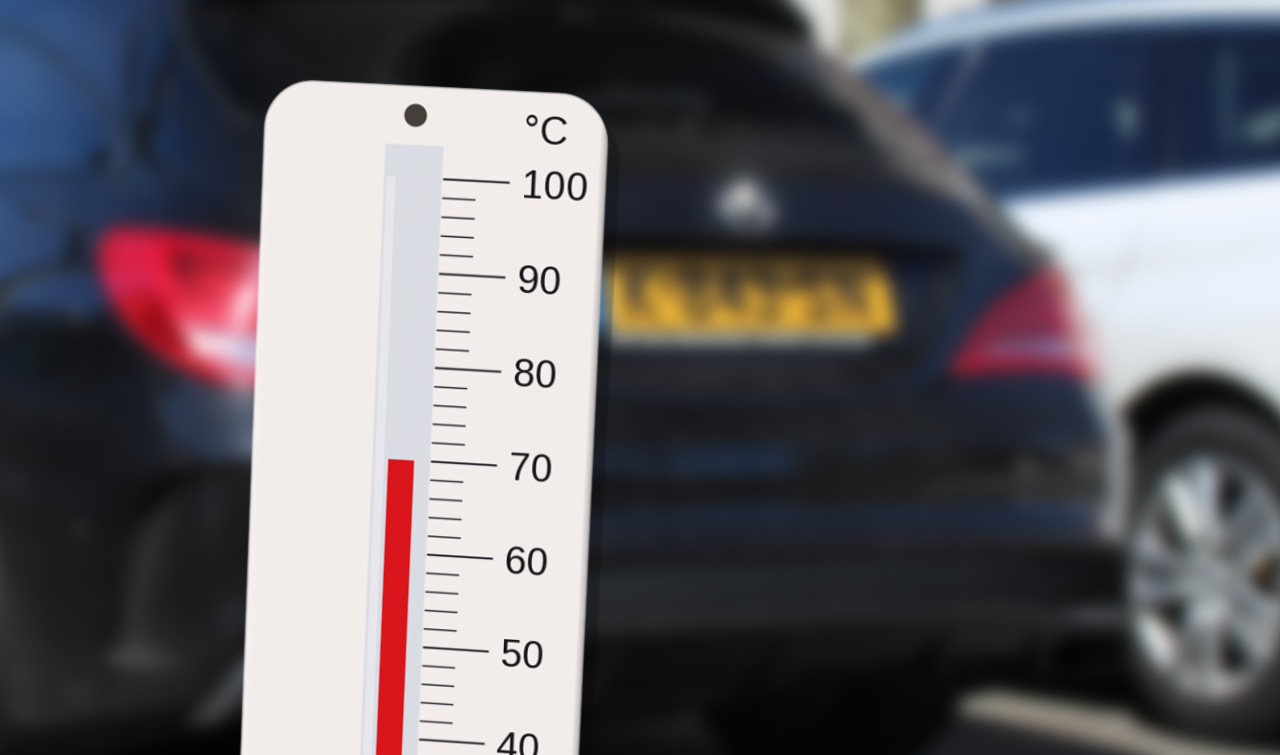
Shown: 70 °C
